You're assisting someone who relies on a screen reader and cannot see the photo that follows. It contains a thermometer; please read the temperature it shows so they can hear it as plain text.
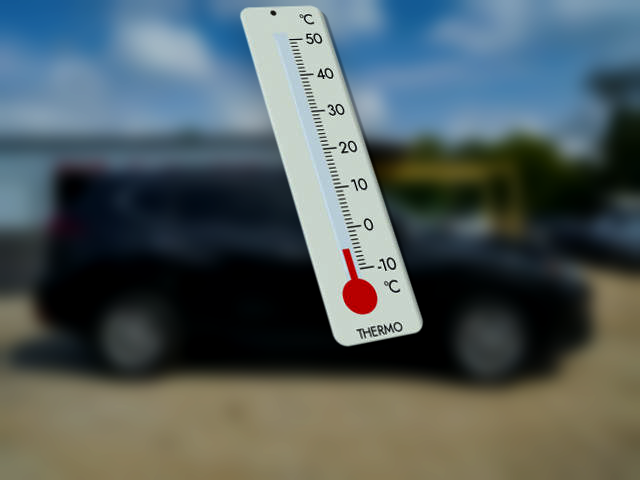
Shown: -5 °C
